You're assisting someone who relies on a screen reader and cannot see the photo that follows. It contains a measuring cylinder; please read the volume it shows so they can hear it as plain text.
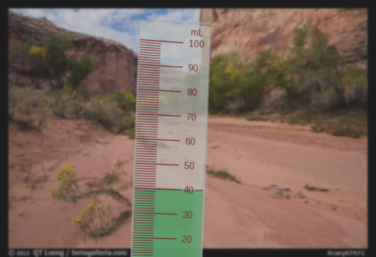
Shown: 40 mL
